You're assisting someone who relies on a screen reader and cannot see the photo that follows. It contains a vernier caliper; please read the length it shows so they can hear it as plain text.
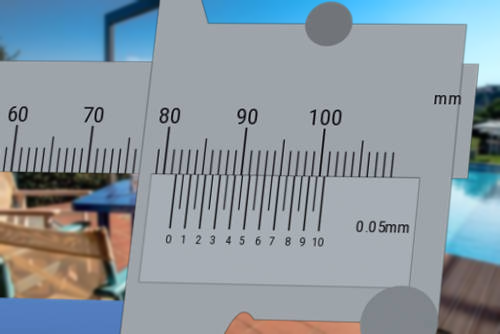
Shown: 81.6 mm
